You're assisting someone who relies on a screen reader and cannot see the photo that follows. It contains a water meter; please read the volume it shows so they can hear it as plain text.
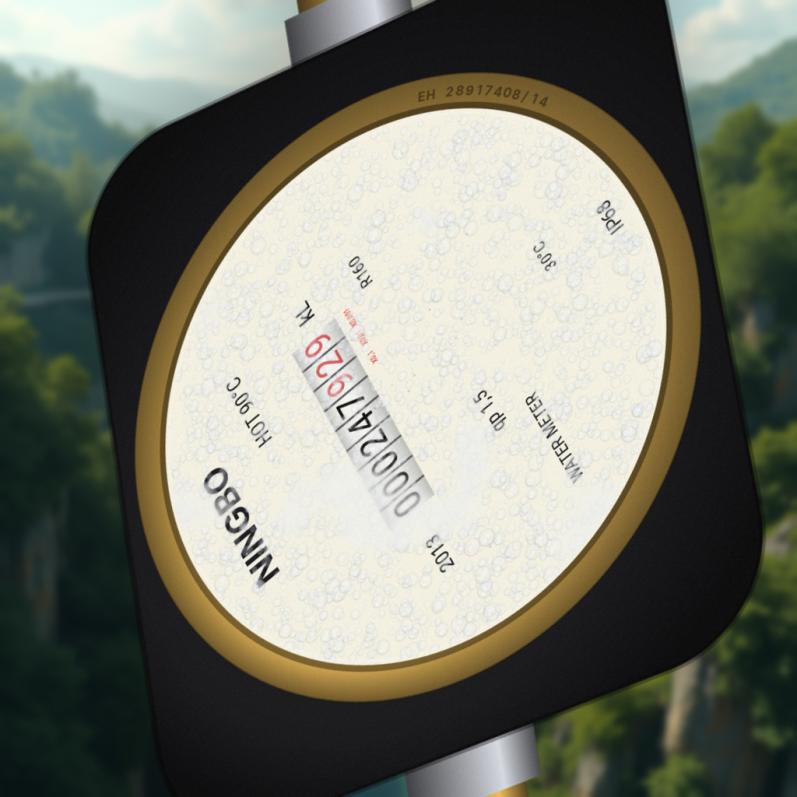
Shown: 247.929 kL
